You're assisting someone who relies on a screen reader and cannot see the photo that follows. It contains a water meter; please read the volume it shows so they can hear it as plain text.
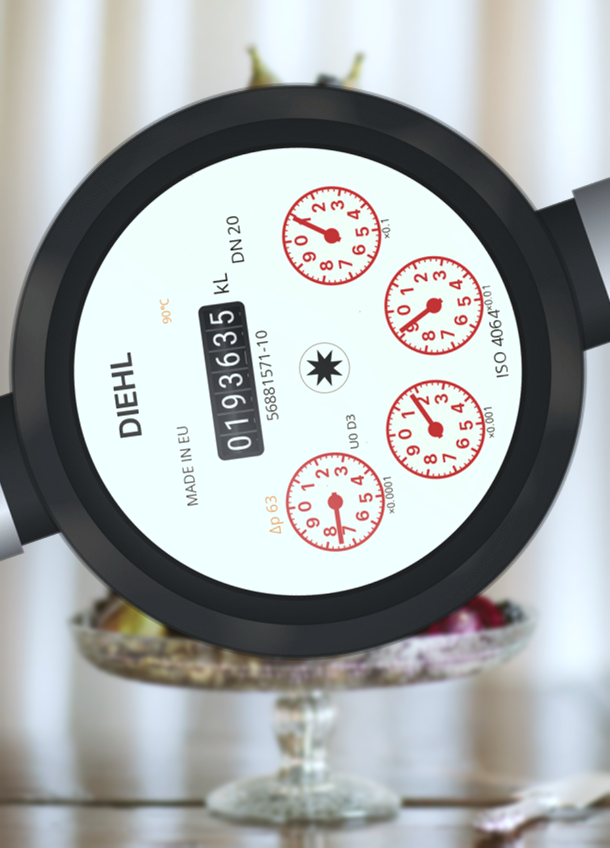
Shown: 193635.0917 kL
